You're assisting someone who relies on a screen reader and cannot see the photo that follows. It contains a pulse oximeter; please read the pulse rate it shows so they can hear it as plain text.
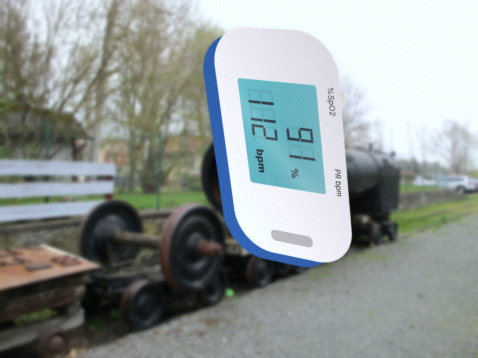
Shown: 112 bpm
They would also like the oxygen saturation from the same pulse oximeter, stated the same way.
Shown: 91 %
